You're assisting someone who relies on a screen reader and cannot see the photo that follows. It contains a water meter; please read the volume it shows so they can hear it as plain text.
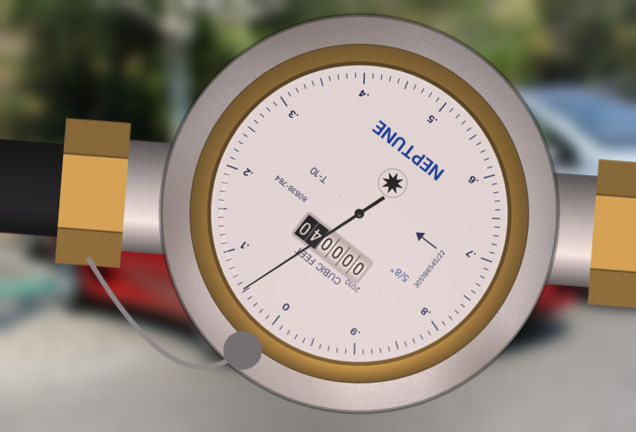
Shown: 40.05 ft³
